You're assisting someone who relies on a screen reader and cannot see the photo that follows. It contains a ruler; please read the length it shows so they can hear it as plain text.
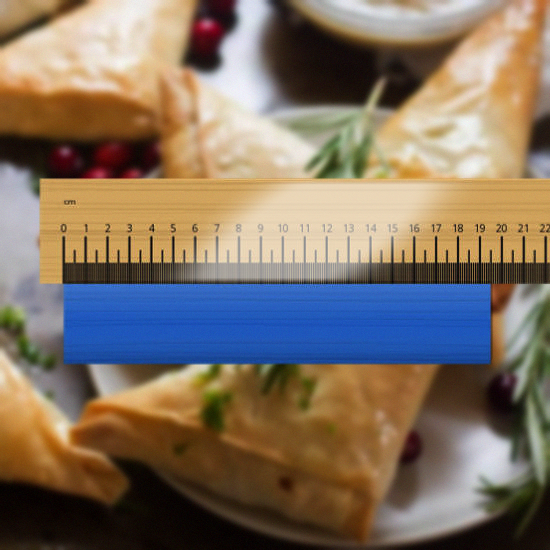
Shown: 19.5 cm
